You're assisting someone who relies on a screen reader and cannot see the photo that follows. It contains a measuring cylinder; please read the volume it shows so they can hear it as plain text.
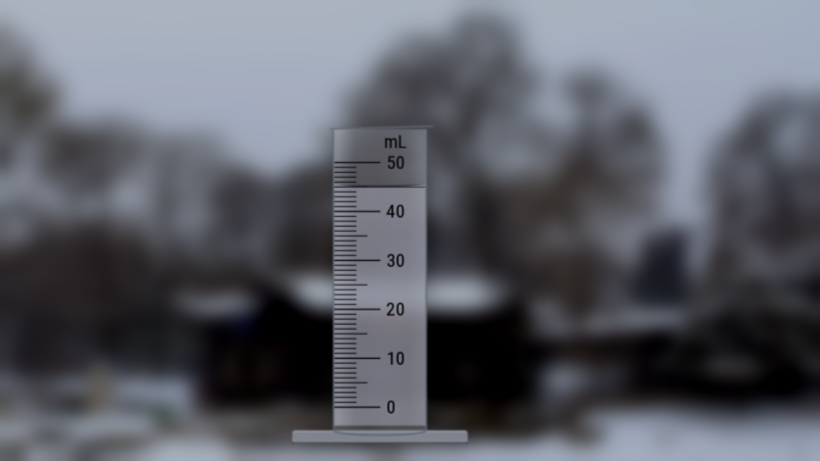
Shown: 45 mL
